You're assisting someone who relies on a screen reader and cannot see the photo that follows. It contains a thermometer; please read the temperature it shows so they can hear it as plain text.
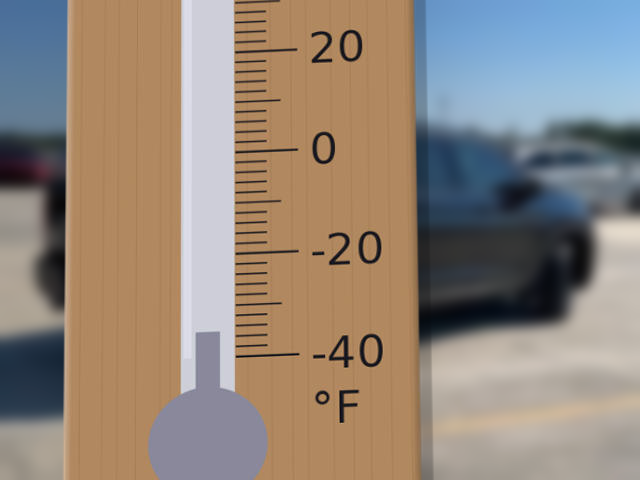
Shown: -35 °F
